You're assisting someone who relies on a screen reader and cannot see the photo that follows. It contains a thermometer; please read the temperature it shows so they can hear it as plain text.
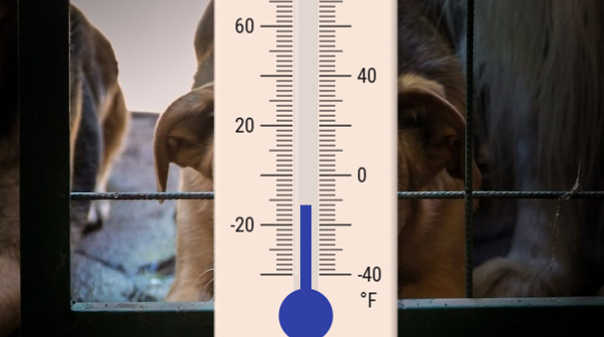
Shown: -12 °F
